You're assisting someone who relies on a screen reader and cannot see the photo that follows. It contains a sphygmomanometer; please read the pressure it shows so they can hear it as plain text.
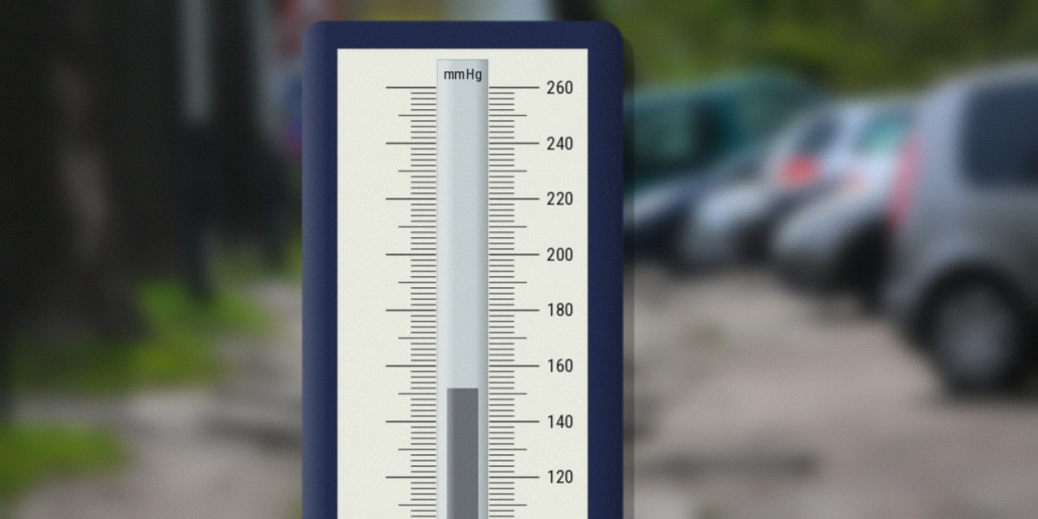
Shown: 152 mmHg
